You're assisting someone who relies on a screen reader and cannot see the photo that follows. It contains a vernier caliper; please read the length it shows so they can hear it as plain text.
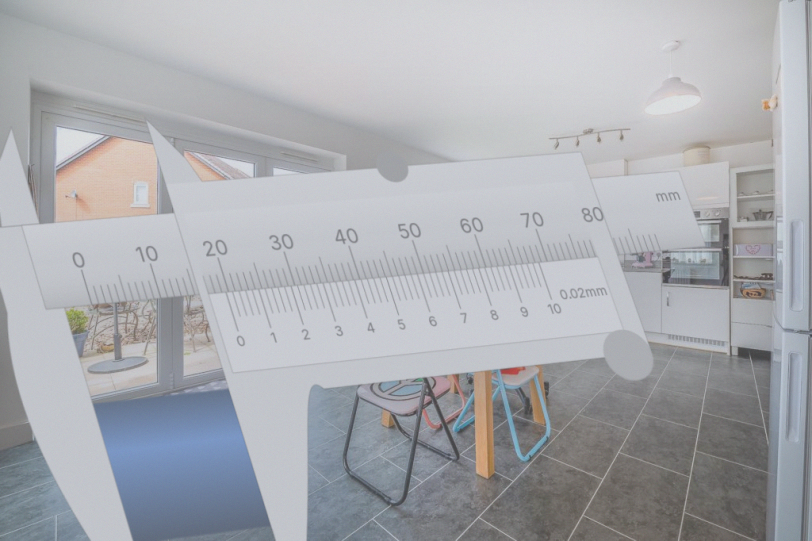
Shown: 19.6 mm
